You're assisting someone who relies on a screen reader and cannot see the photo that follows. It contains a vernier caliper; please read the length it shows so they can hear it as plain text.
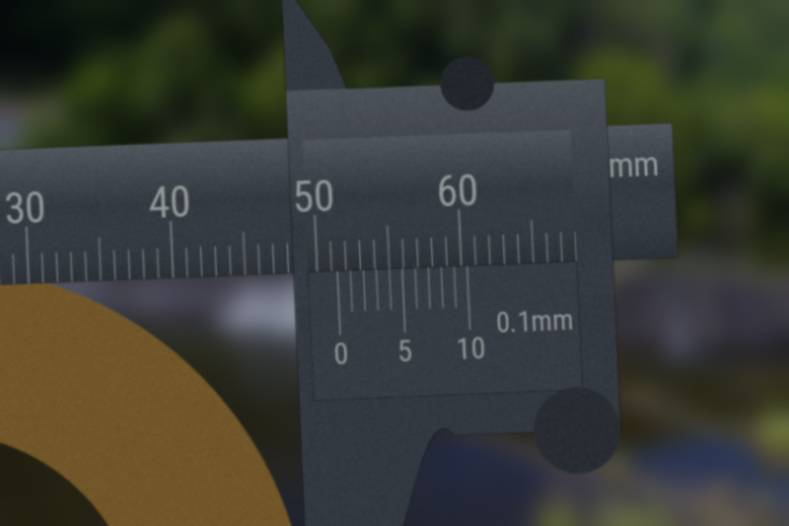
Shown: 51.4 mm
